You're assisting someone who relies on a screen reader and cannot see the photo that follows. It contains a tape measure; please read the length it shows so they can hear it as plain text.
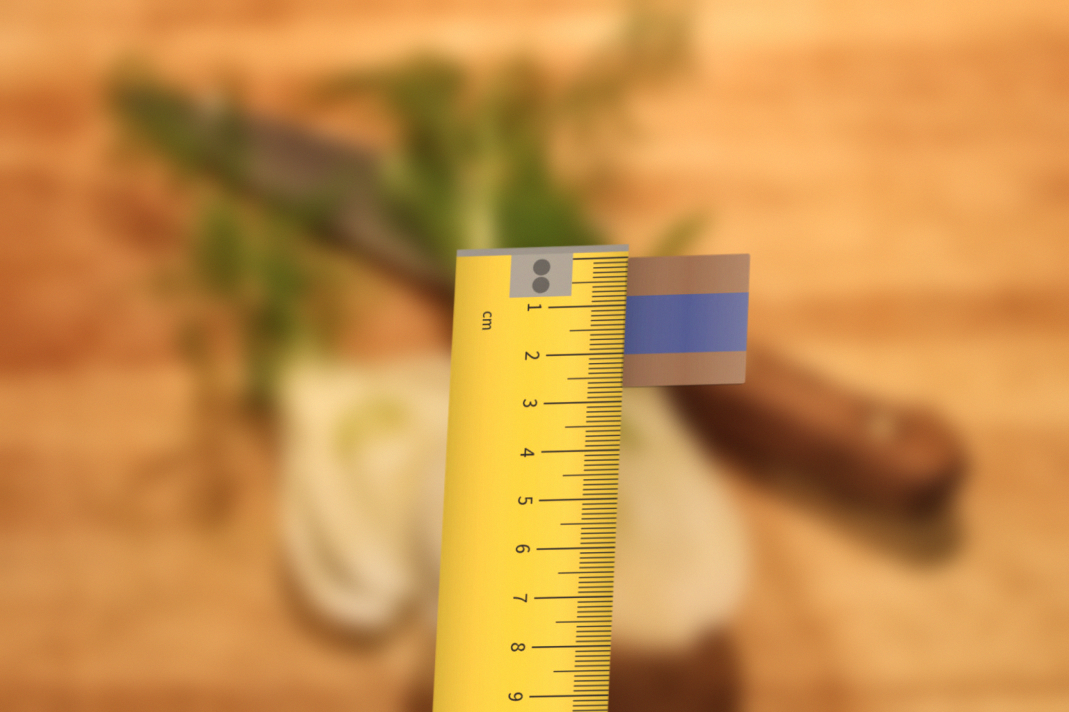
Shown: 2.7 cm
